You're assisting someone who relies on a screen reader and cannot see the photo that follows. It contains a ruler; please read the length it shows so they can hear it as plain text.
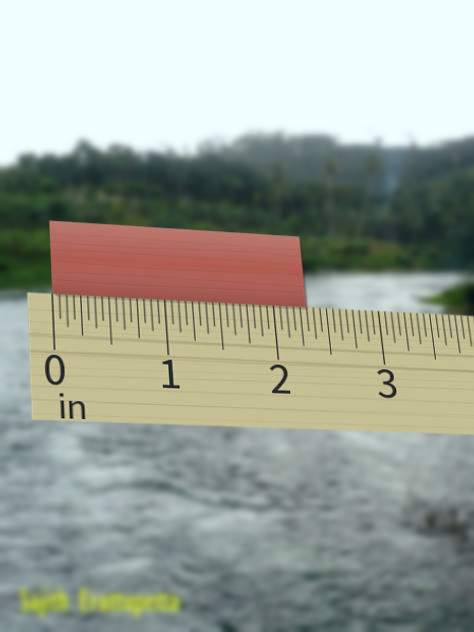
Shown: 2.3125 in
